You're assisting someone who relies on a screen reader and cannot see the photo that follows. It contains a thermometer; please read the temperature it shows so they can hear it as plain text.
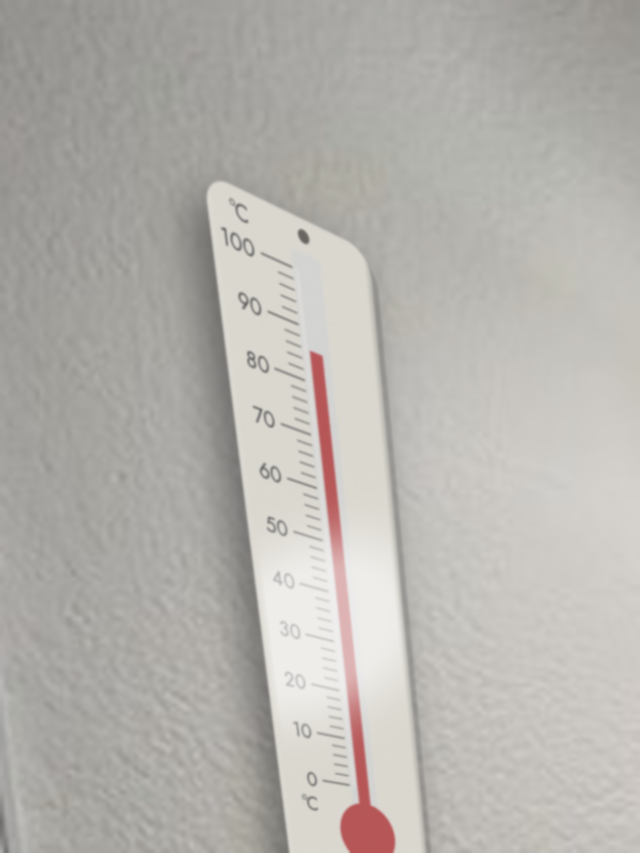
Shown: 86 °C
